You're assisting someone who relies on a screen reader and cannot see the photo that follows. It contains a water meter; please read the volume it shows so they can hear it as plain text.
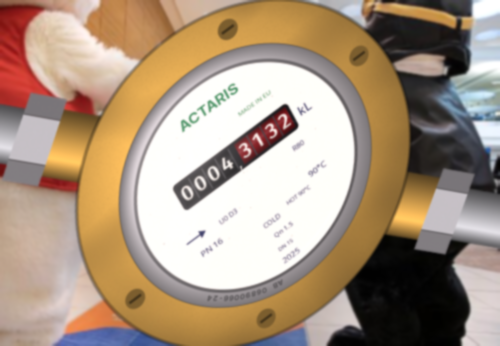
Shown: 4.3132 kL
